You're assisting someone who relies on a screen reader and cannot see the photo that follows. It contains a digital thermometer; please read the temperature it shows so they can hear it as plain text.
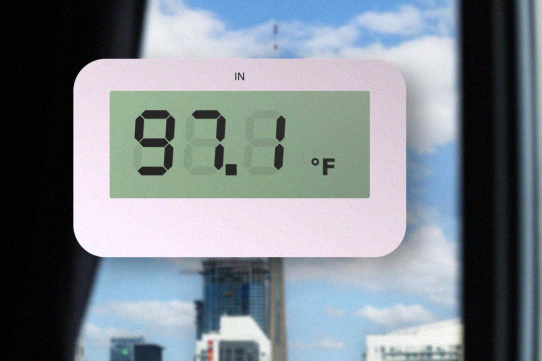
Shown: 97.1 °F
